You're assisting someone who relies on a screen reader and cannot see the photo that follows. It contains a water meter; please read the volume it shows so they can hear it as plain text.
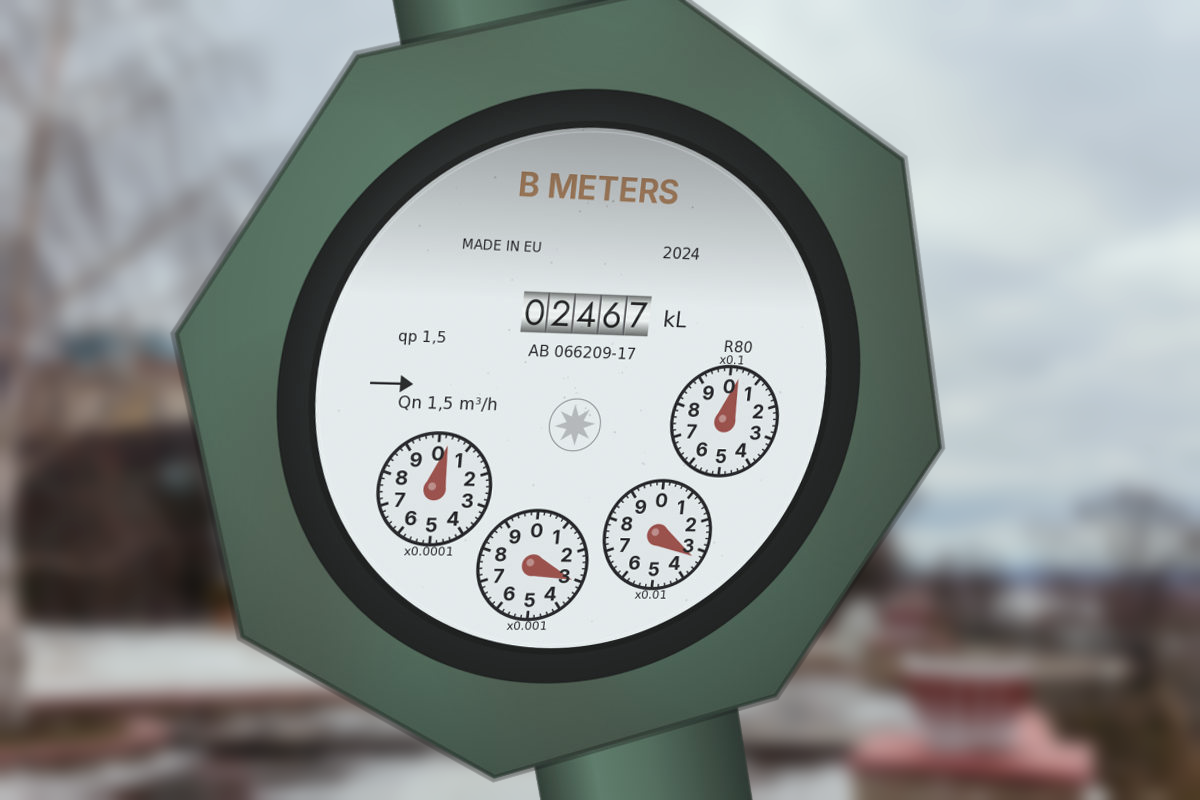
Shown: 2467.0330 kL
